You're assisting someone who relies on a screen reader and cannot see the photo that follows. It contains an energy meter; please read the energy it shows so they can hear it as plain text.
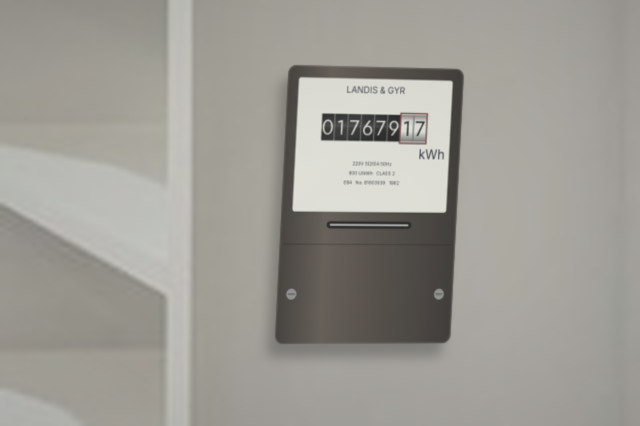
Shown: 17679.17 kWh
